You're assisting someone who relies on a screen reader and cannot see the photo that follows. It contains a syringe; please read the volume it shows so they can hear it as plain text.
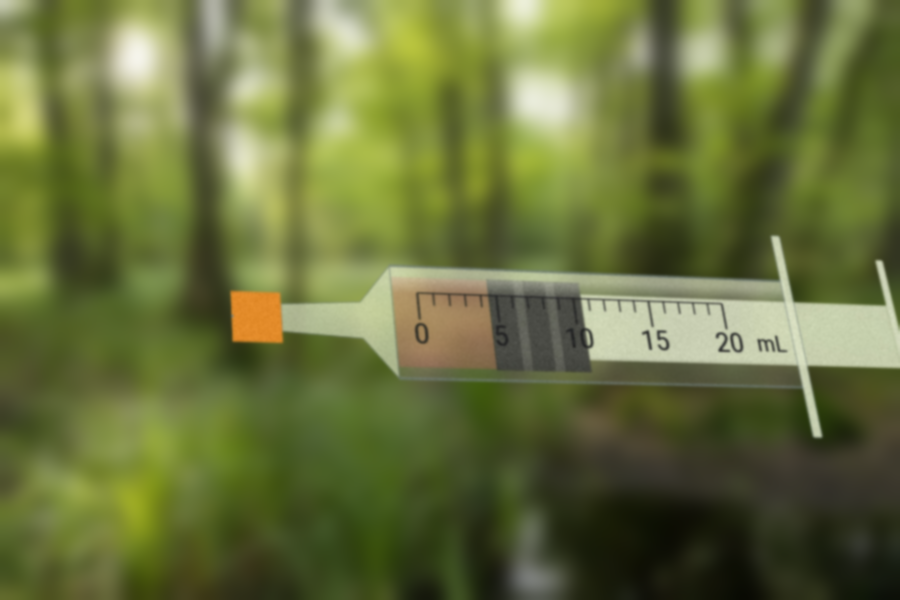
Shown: 4.5 mL
